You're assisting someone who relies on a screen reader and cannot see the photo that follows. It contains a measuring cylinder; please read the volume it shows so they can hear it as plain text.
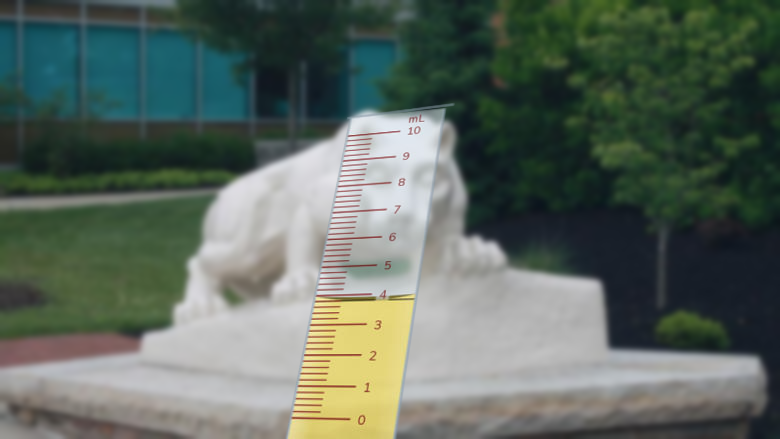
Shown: 3.8 mL
